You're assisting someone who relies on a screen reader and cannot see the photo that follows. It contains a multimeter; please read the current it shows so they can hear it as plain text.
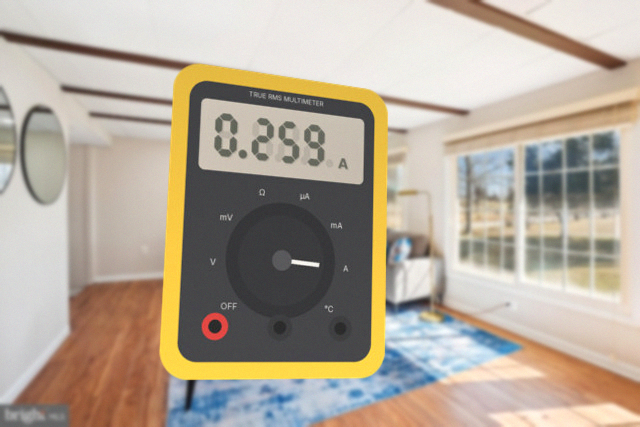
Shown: 0.259 A
